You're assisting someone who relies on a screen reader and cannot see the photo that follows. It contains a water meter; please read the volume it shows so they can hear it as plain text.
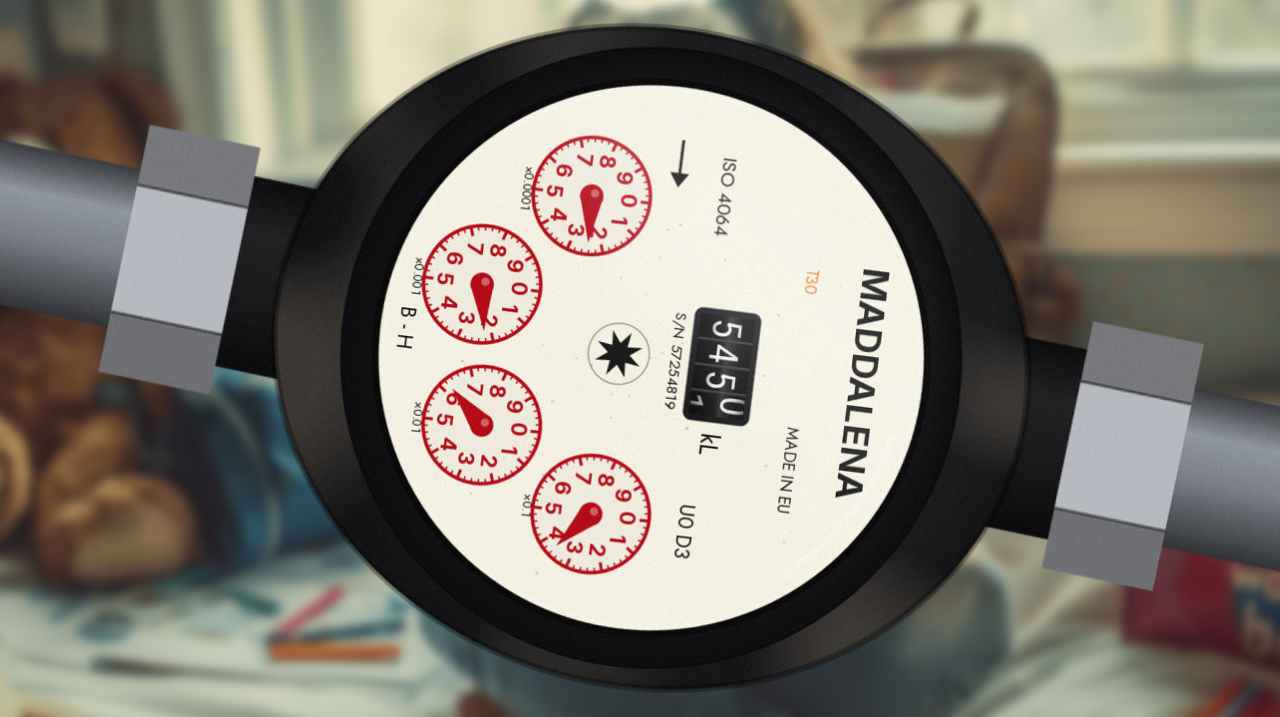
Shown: 5450.3622 kL
